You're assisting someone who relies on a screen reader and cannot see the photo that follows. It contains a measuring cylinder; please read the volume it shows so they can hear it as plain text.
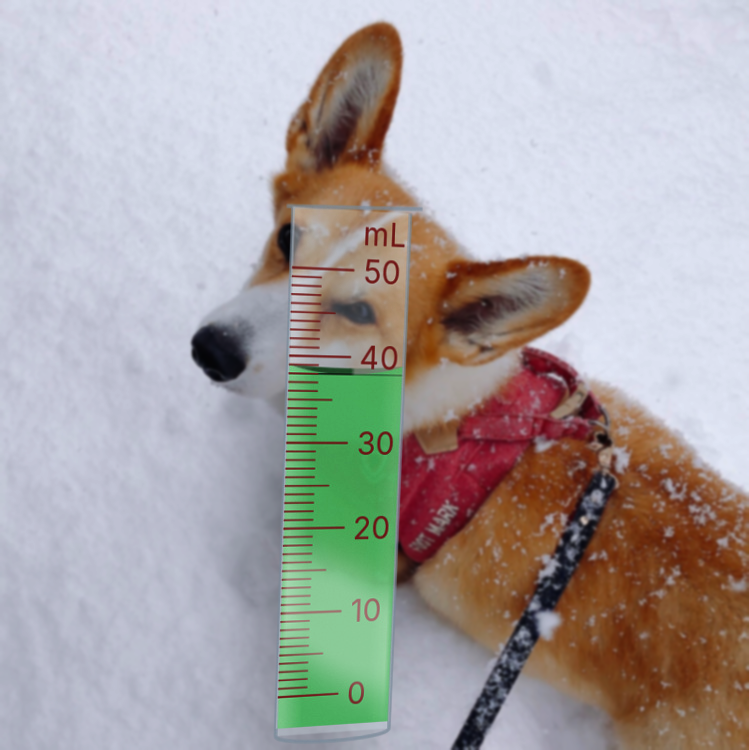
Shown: 38 mL
